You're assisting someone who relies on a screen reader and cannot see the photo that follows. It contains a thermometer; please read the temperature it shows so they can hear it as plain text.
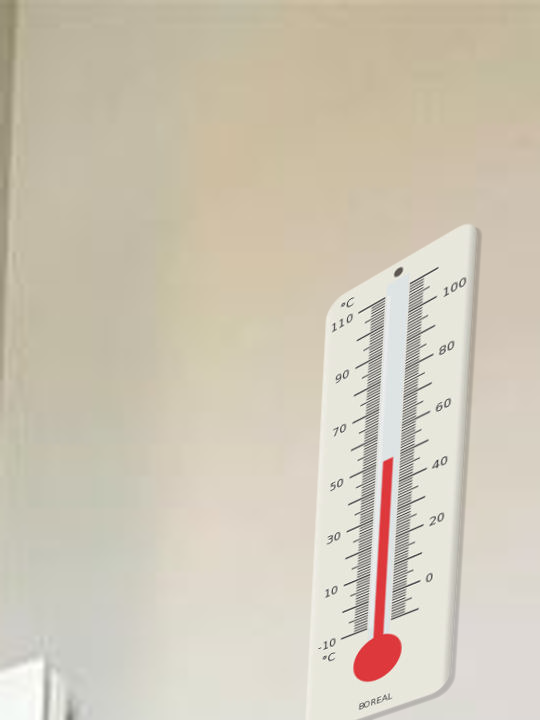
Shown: 50 °C
